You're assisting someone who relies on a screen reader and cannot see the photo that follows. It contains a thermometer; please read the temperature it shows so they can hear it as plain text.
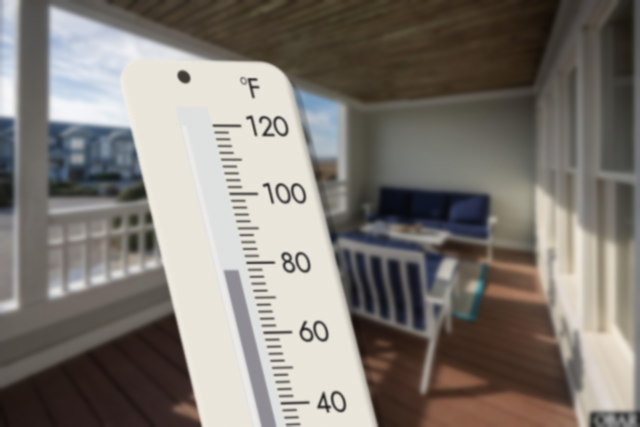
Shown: 78 °F
